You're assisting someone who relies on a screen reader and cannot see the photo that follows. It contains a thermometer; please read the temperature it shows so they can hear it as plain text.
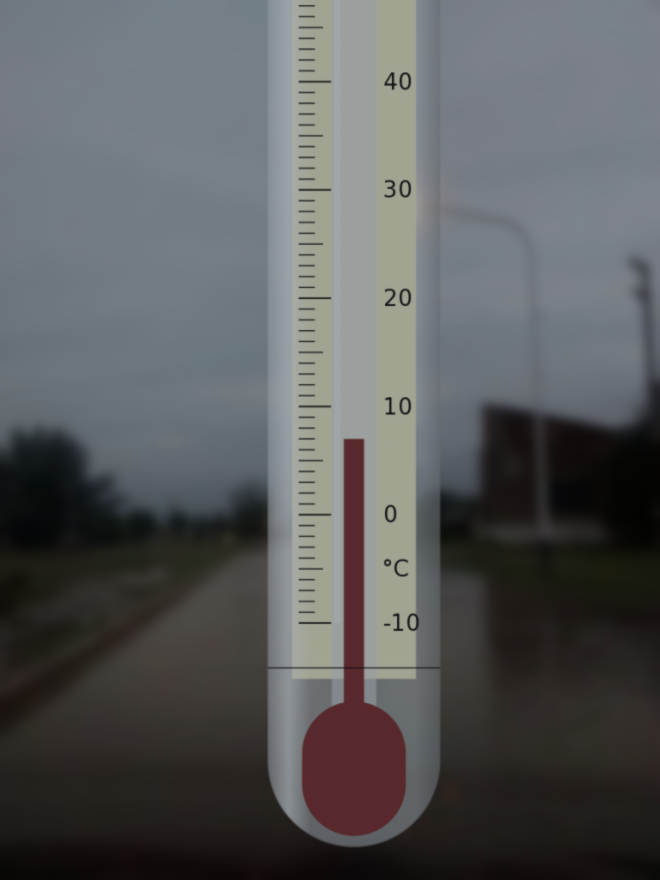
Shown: 7 °C
